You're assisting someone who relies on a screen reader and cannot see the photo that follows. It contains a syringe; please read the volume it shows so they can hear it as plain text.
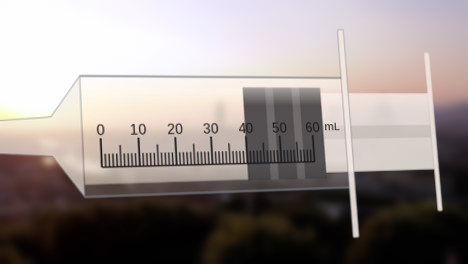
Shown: 40 mL
